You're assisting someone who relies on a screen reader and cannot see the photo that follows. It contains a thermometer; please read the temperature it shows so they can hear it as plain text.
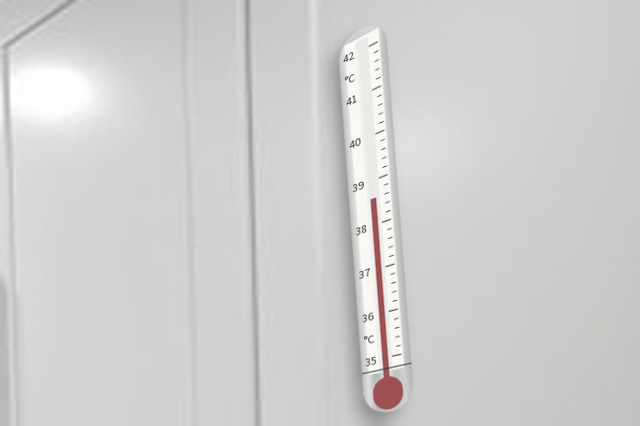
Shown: 38.6 °C
